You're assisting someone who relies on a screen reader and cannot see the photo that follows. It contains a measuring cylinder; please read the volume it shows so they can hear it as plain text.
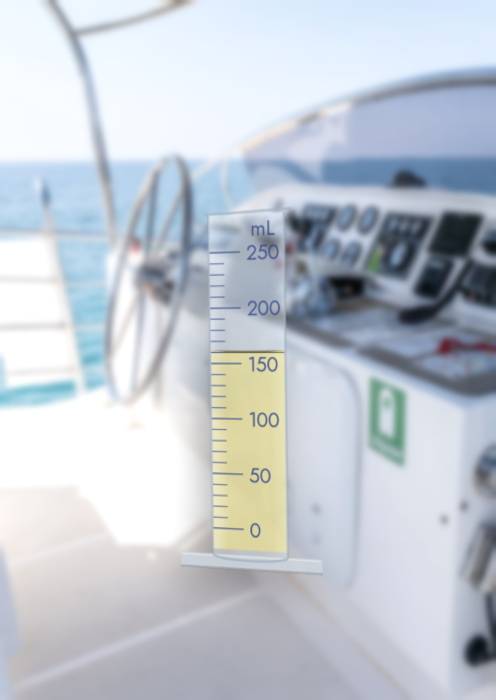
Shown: 160 mL
